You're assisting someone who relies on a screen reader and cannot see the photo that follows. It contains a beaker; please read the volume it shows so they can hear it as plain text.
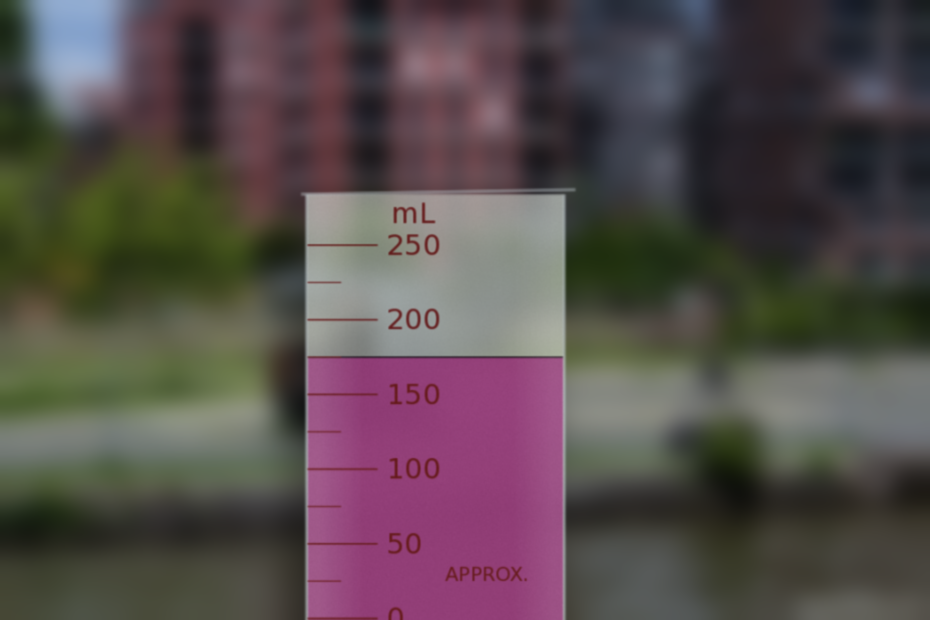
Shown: 175 mL
